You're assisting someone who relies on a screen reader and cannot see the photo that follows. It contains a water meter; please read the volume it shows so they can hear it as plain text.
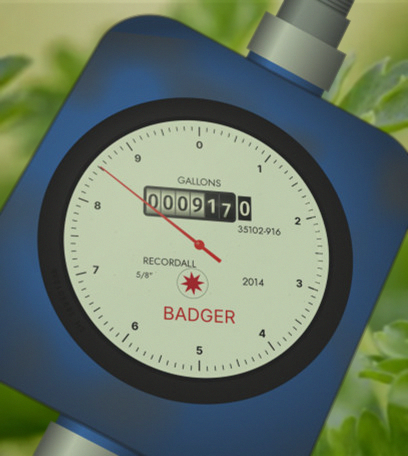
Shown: 9168.5 gal
